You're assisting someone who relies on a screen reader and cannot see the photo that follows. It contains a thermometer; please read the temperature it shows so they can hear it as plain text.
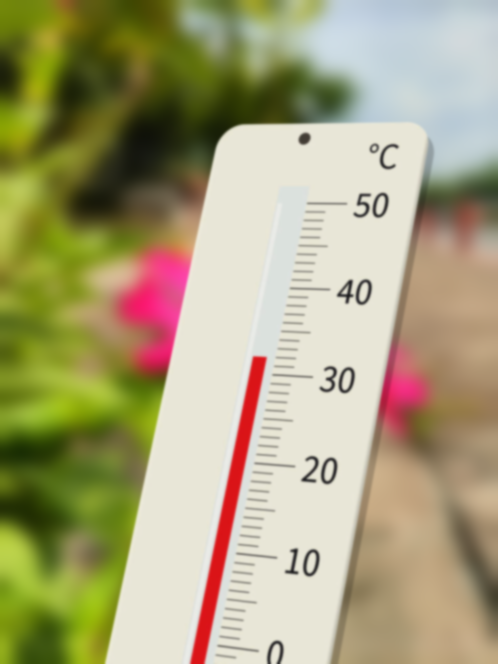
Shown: 32 °C
